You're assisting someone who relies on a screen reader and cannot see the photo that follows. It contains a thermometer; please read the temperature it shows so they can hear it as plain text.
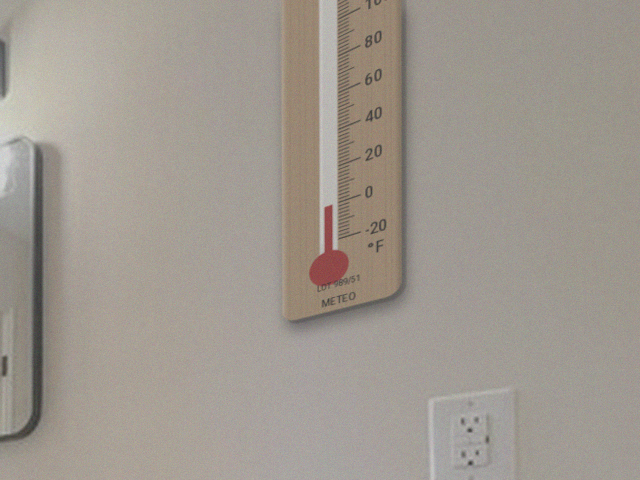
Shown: 0 °F
